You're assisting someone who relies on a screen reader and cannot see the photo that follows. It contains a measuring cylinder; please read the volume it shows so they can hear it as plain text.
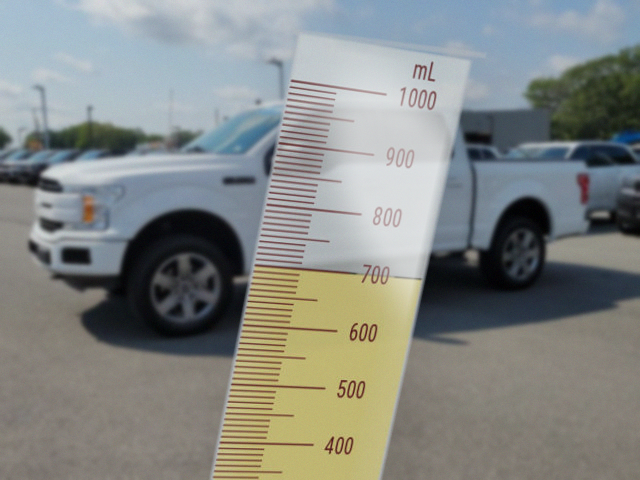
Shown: 700 mL
